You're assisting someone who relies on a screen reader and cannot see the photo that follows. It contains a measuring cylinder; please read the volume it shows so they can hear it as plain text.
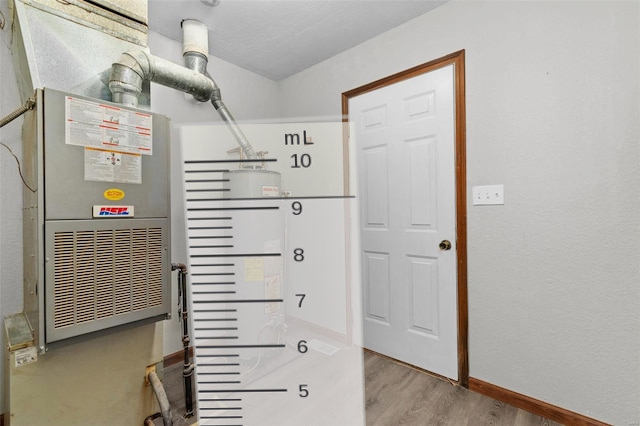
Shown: 9.2 mL
